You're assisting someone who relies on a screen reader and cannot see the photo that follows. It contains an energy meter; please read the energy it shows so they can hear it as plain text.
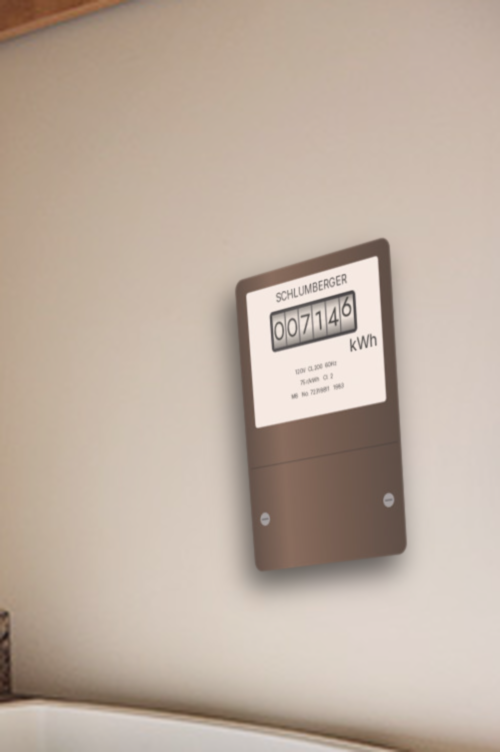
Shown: 7146 kWh
